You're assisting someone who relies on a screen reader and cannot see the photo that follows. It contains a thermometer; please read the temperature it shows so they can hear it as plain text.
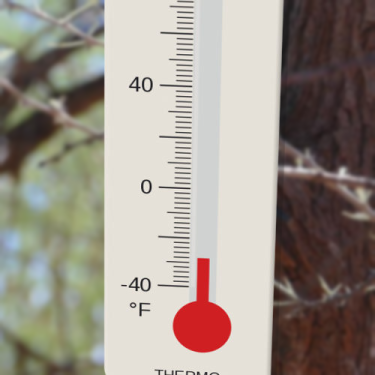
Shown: -28 °F
